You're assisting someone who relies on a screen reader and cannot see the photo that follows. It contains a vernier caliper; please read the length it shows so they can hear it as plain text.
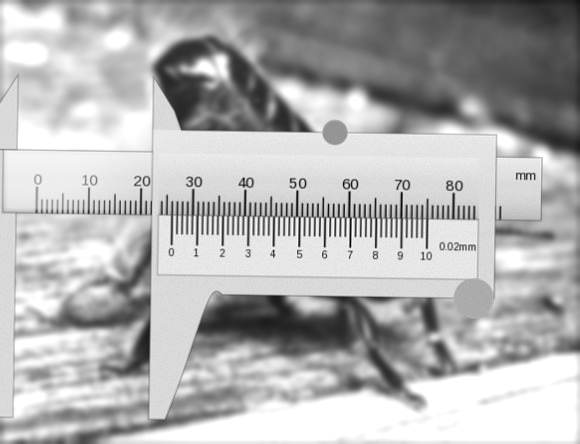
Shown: 26.0 mm
